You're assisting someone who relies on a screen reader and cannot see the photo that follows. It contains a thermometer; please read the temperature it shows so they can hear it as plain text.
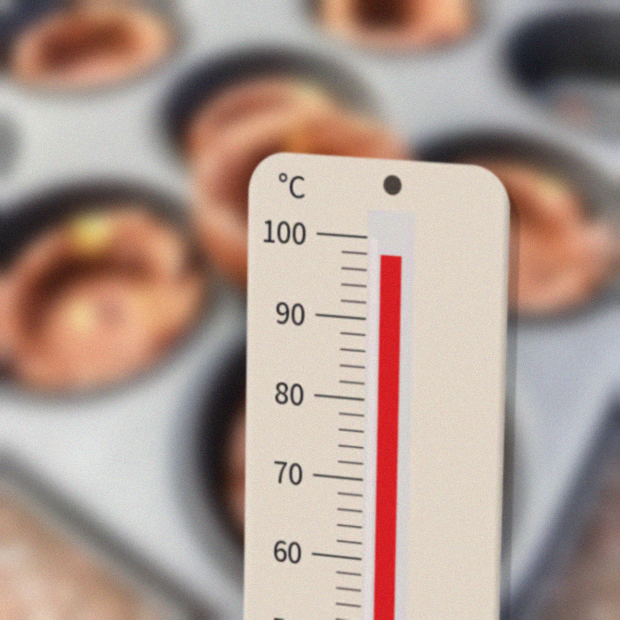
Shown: 98 °C
